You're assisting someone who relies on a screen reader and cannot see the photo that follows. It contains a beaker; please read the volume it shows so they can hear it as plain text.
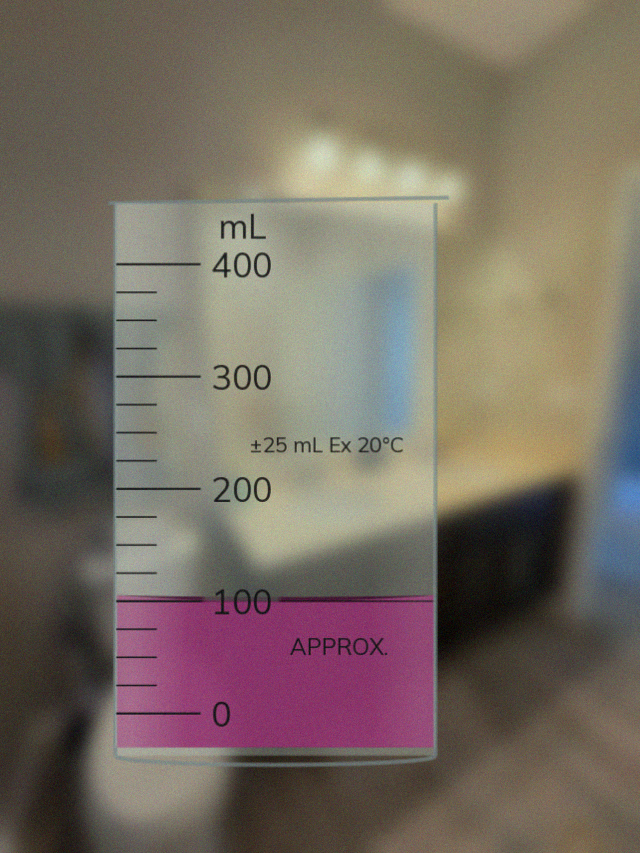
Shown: 100 mL
